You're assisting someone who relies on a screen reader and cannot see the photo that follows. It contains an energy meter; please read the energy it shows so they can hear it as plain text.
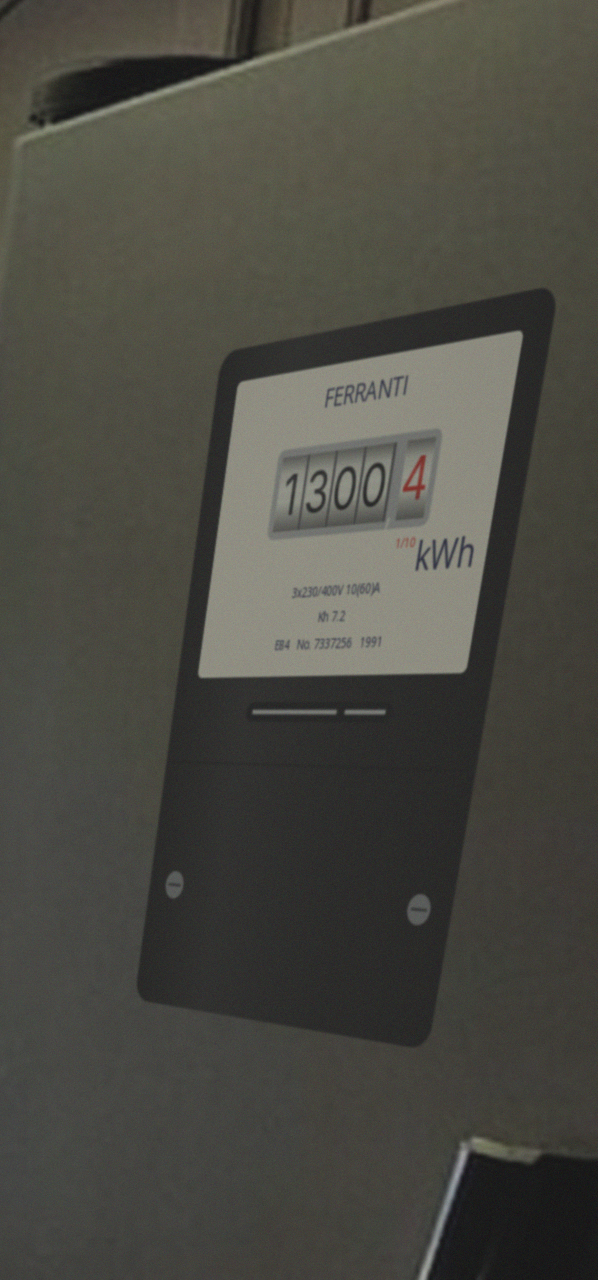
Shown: 1300.4 kWh
